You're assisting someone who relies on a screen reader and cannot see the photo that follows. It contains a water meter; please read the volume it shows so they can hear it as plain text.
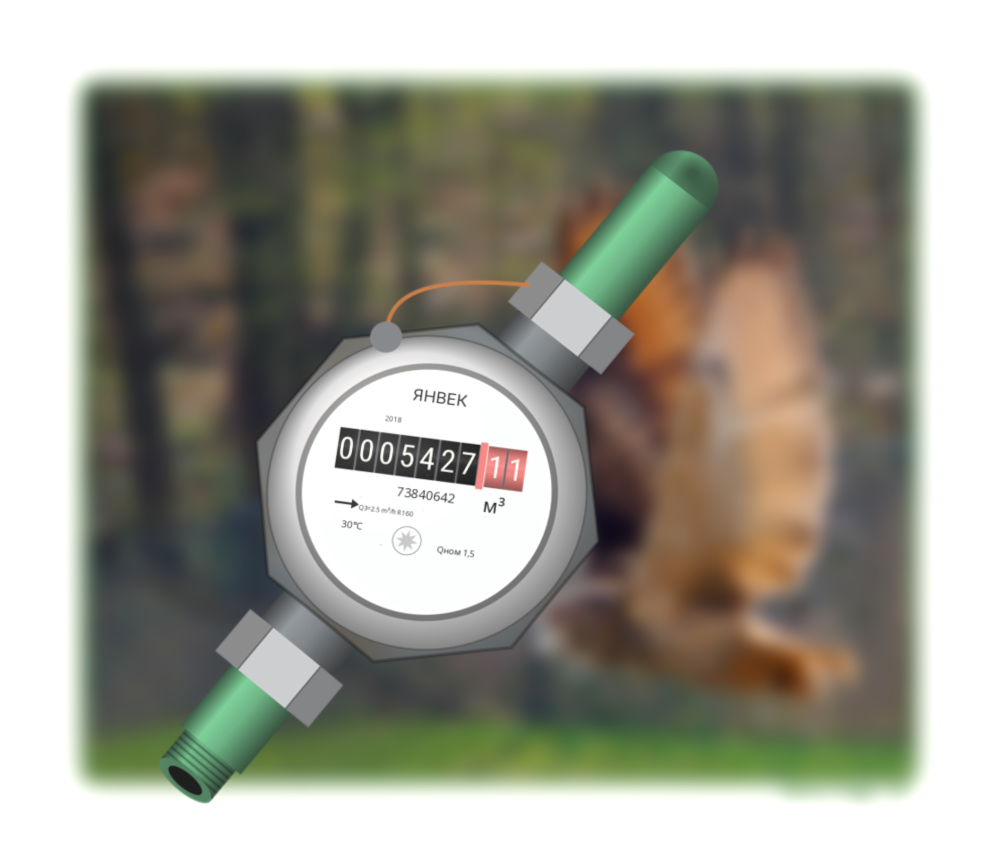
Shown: 5427.11 m³
